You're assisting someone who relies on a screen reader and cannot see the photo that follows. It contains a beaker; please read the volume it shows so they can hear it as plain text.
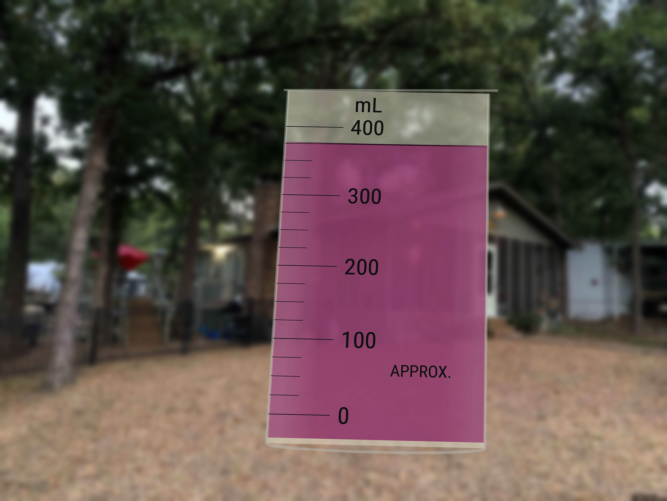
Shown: 375 mL
